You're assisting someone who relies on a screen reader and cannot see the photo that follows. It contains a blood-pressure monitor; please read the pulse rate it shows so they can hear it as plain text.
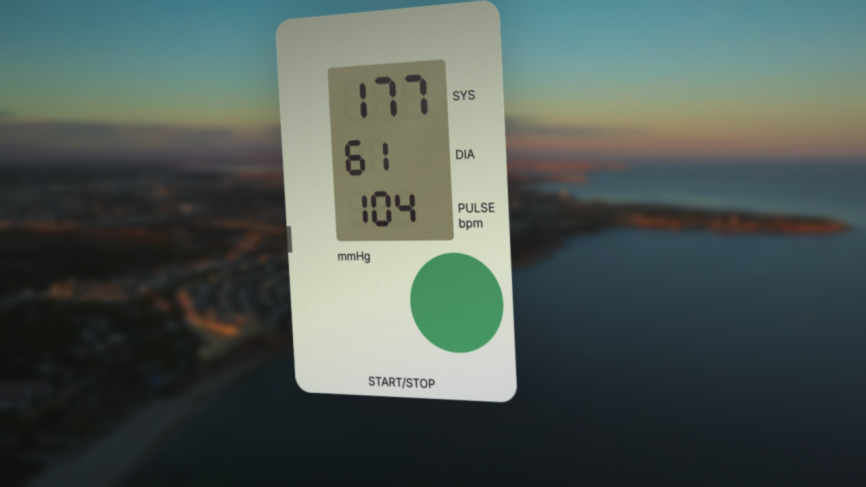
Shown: 104 bpm
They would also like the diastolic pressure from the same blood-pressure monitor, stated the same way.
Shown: 61 mmHg
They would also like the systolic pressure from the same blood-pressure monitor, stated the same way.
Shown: 177 mmHg
